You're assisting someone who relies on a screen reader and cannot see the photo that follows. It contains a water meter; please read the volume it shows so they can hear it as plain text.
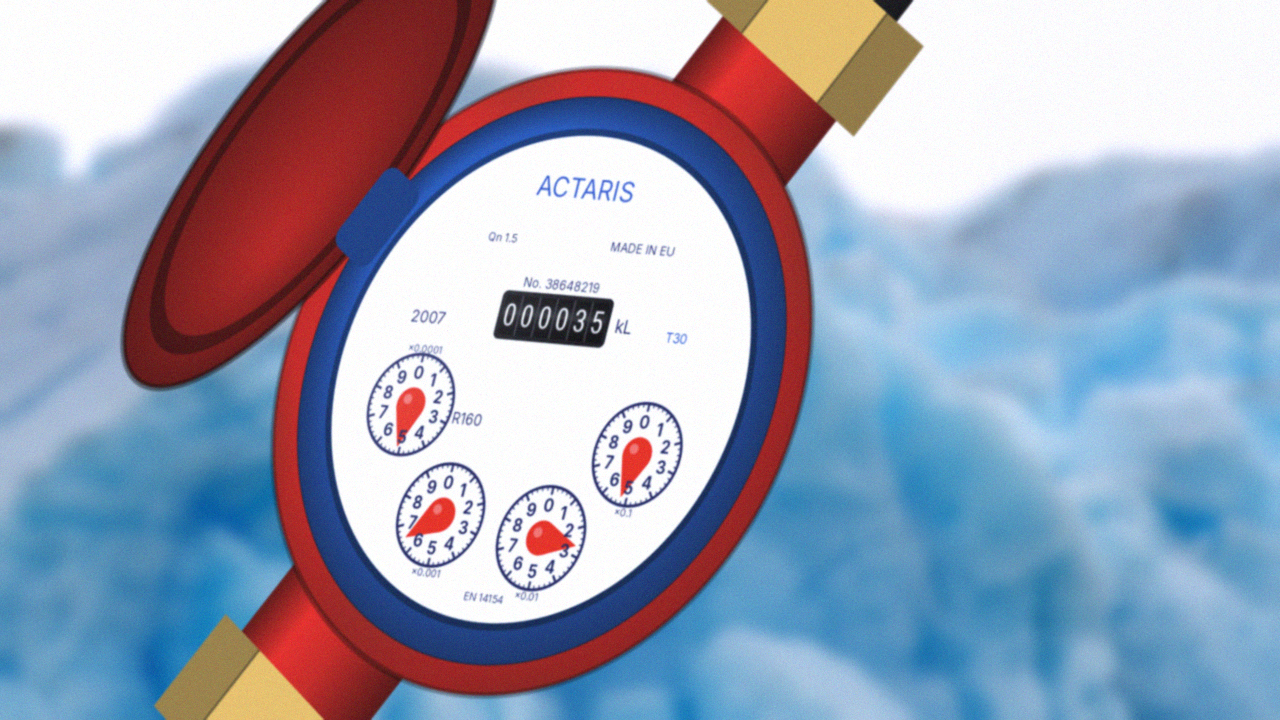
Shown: 35.5265 kL
